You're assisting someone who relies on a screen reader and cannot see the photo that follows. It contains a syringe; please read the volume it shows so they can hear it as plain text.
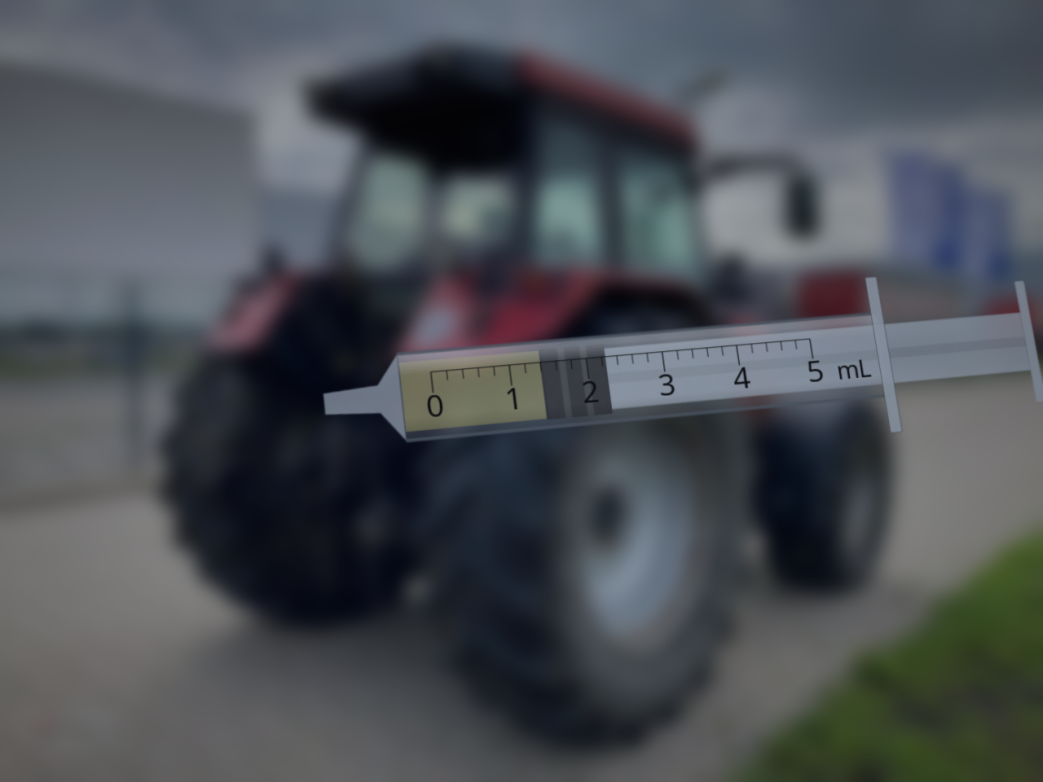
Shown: 1.4 mL
